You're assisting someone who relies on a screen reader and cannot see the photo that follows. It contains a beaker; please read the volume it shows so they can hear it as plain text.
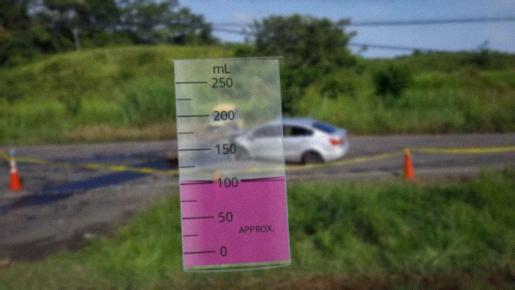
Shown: 100 mL
